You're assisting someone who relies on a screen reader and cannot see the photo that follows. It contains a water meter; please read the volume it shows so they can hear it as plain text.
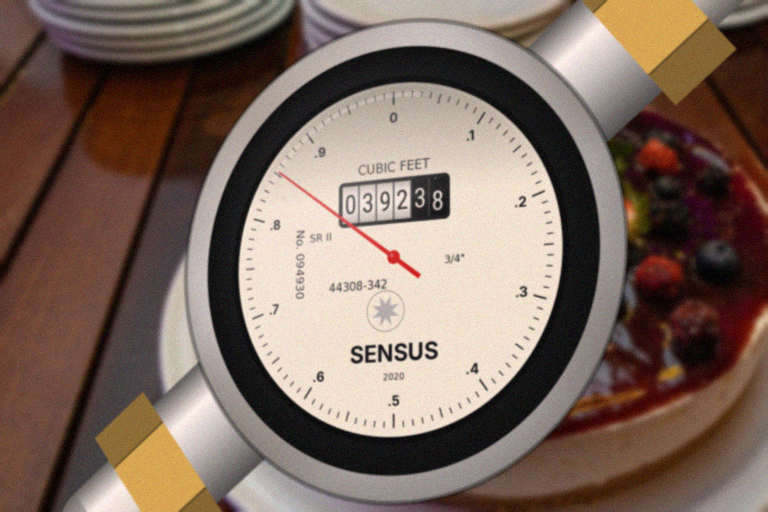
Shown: 39237.85 ft³
